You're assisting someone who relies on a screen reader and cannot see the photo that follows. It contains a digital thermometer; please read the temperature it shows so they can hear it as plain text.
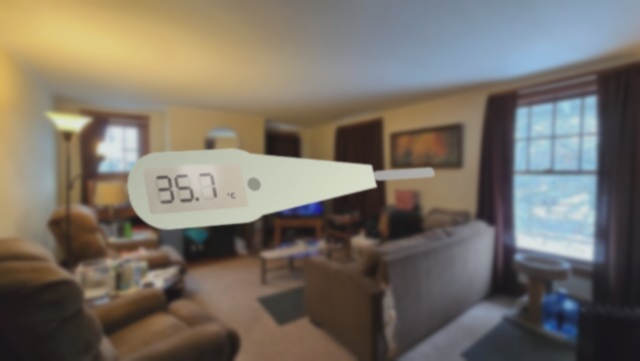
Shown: 35.7 °C
